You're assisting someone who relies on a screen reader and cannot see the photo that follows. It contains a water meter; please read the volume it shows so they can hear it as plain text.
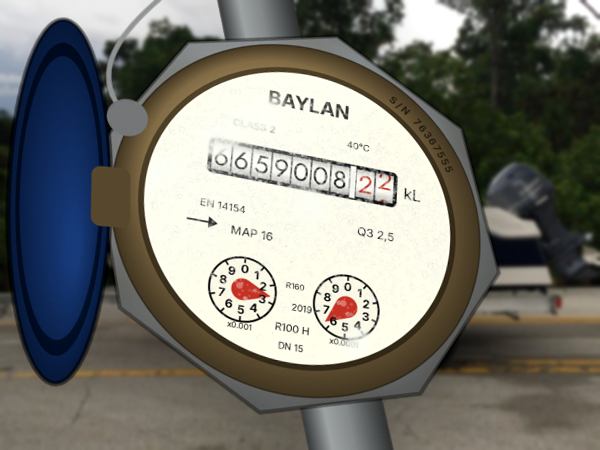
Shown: 6659008.2226 kL
